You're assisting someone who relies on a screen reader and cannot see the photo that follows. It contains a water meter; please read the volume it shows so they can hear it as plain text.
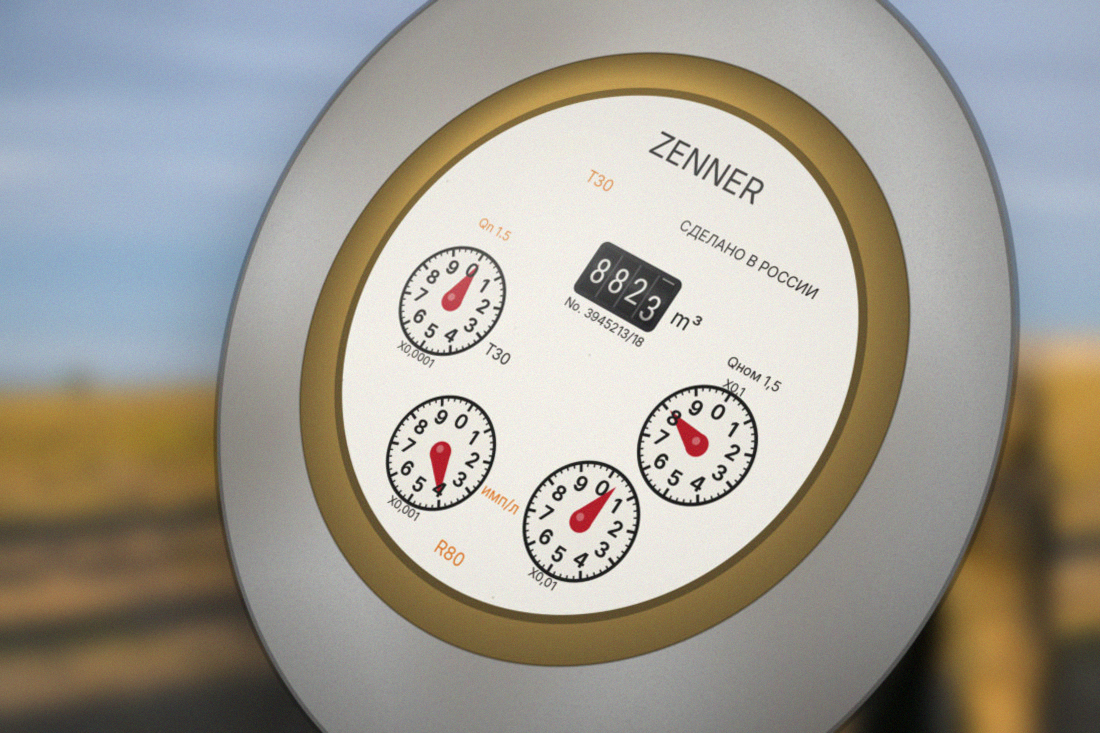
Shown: 8822.8040 m³
